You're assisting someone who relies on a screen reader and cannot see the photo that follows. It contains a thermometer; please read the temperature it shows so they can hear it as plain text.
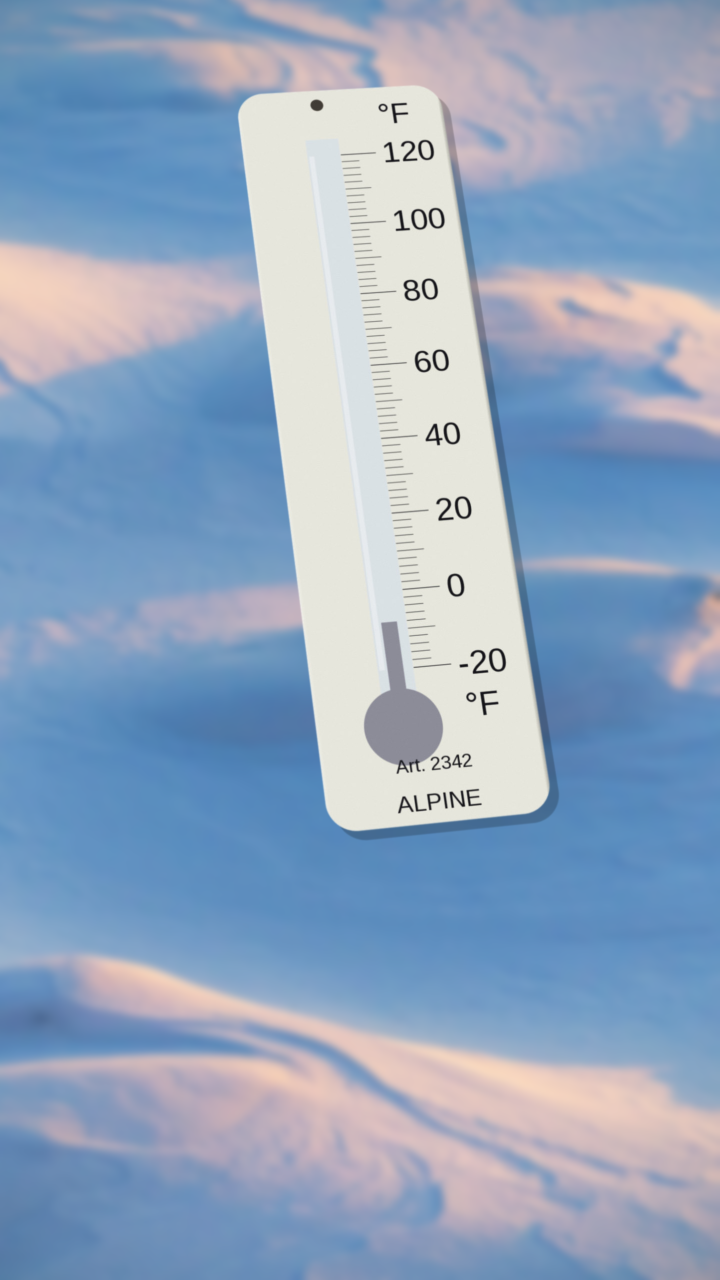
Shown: -8 °F
